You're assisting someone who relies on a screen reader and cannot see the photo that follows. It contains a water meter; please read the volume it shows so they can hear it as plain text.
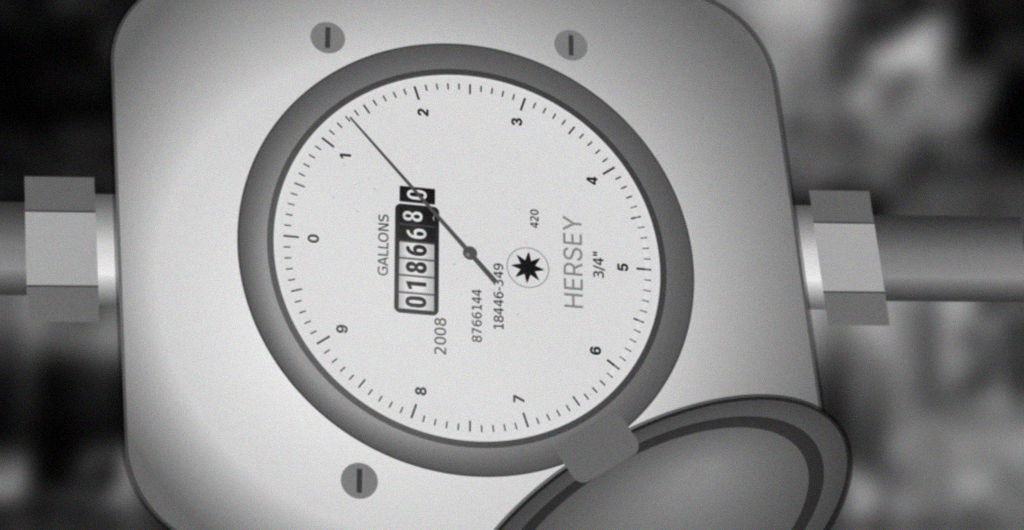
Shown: 186681.3 gal
